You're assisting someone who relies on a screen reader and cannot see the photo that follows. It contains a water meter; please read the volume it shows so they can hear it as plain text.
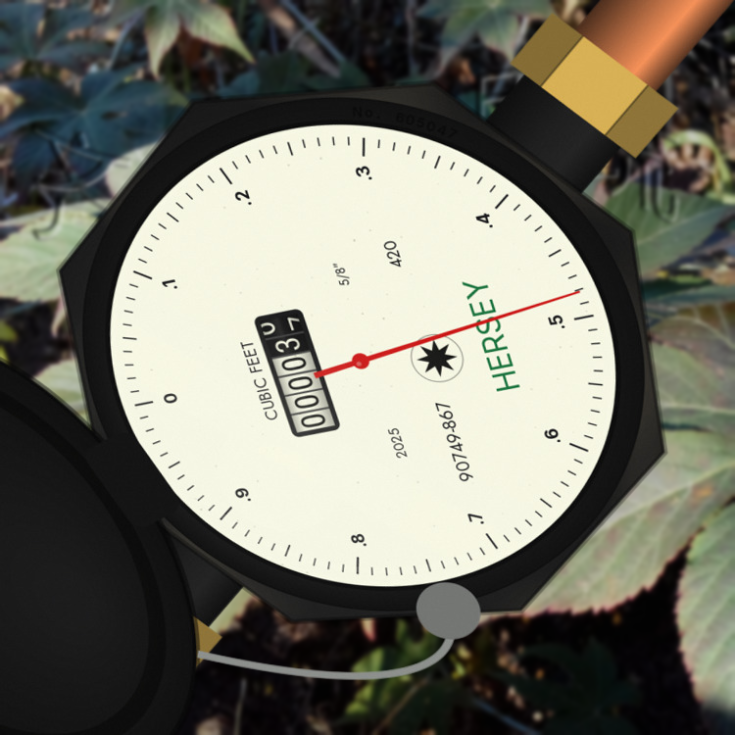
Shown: 36.48 ft³
